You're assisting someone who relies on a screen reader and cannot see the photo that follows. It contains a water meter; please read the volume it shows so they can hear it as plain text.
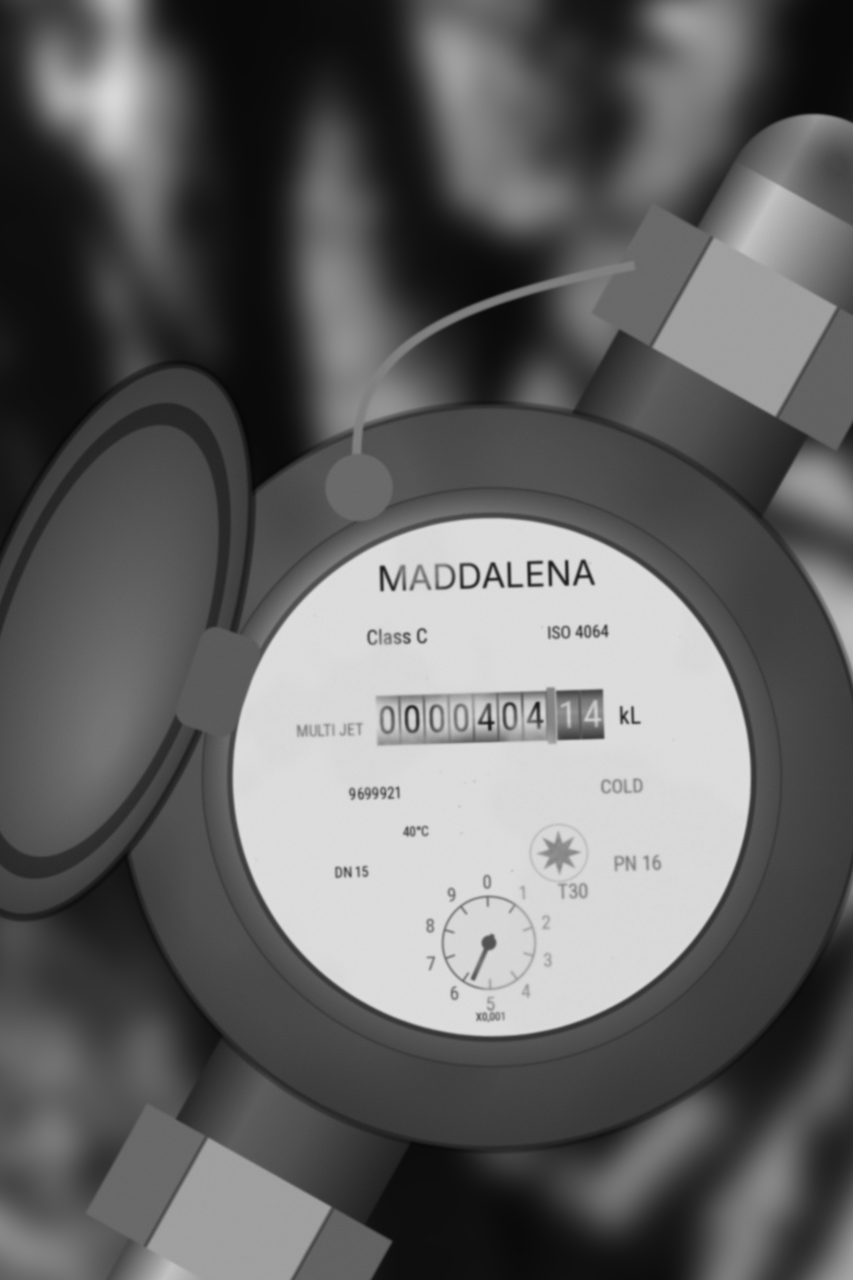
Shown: 404.145 kL
